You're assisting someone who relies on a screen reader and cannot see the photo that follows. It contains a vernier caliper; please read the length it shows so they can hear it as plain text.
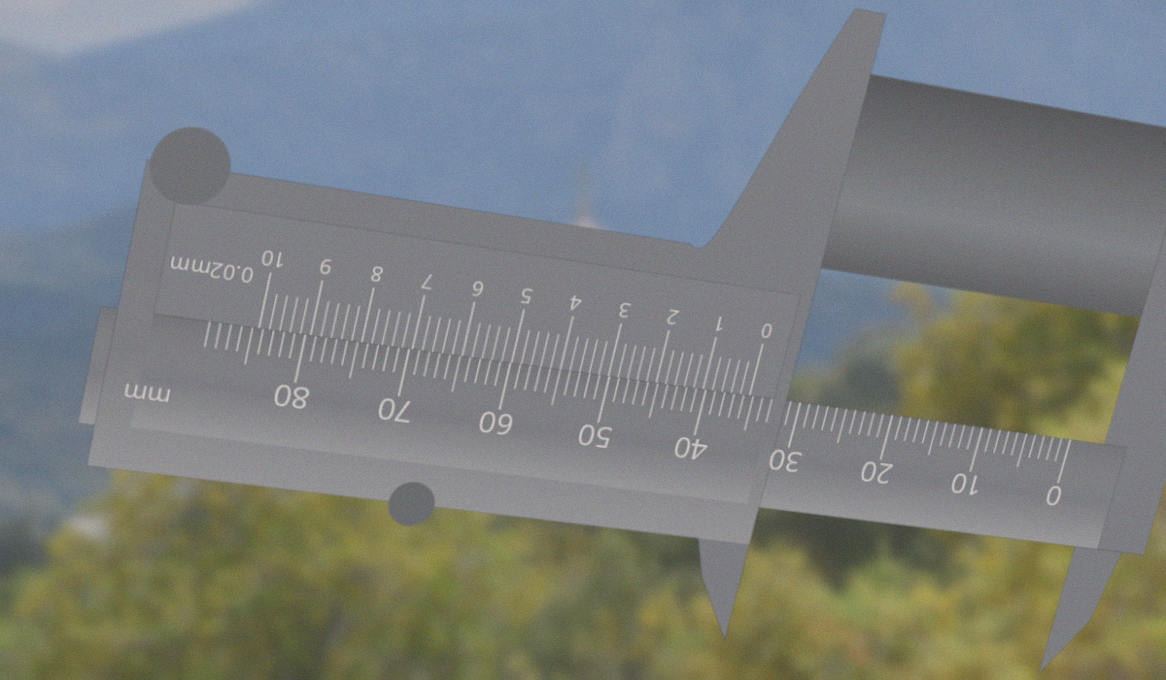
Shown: 35.4 mm
